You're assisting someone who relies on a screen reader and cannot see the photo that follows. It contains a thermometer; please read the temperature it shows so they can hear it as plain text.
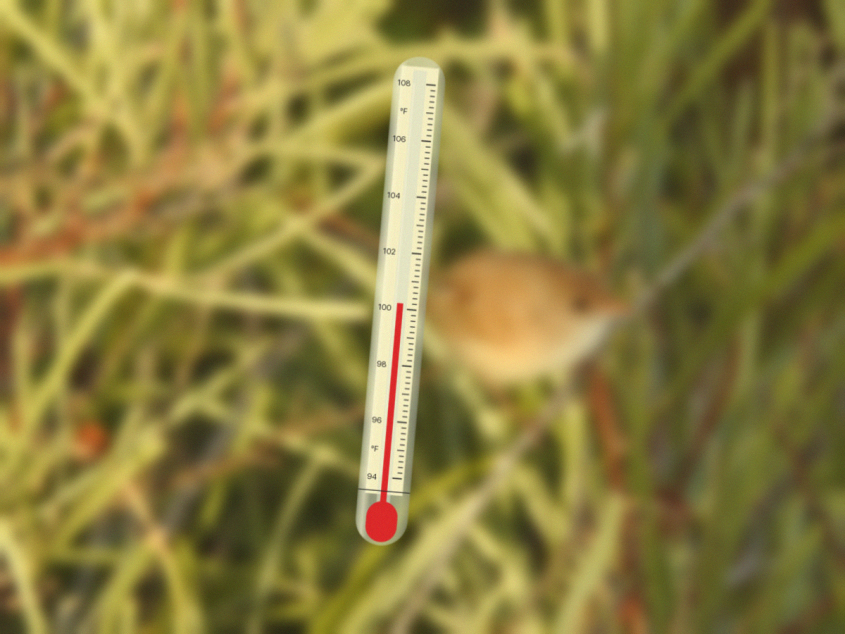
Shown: 100.2 °F
